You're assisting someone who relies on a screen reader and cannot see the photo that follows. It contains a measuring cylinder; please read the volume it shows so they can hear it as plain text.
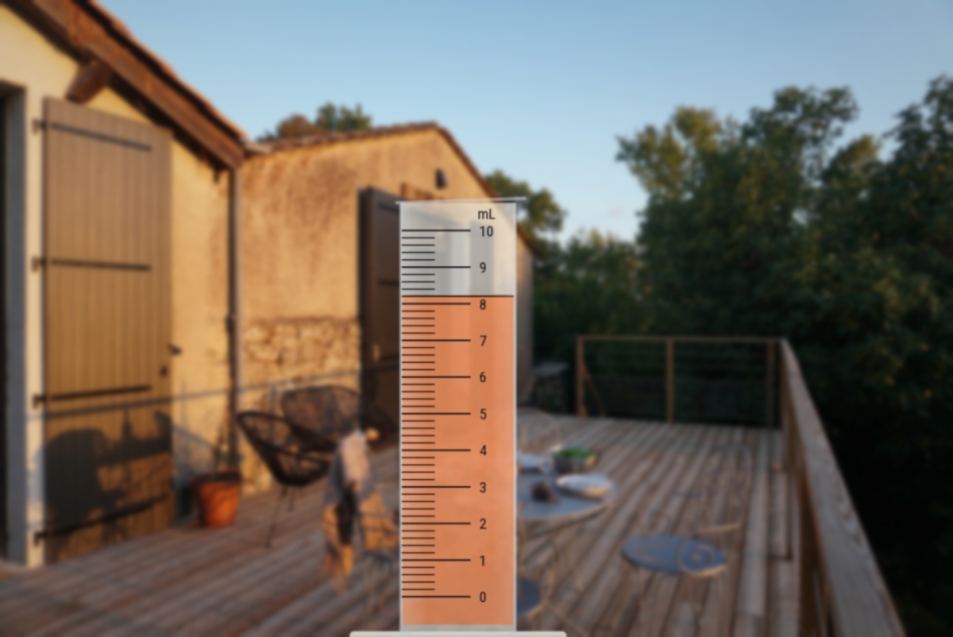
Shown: 8.2 mL
